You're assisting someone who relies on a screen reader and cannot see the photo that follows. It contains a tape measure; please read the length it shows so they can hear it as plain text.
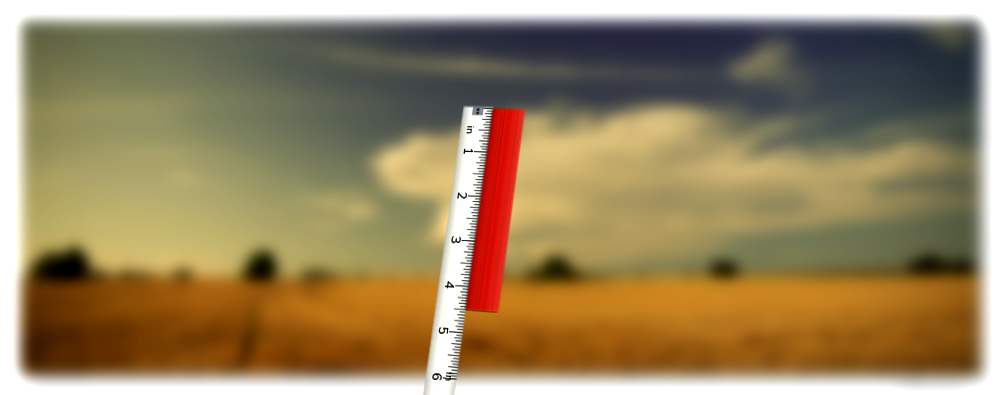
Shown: 4.5 in
